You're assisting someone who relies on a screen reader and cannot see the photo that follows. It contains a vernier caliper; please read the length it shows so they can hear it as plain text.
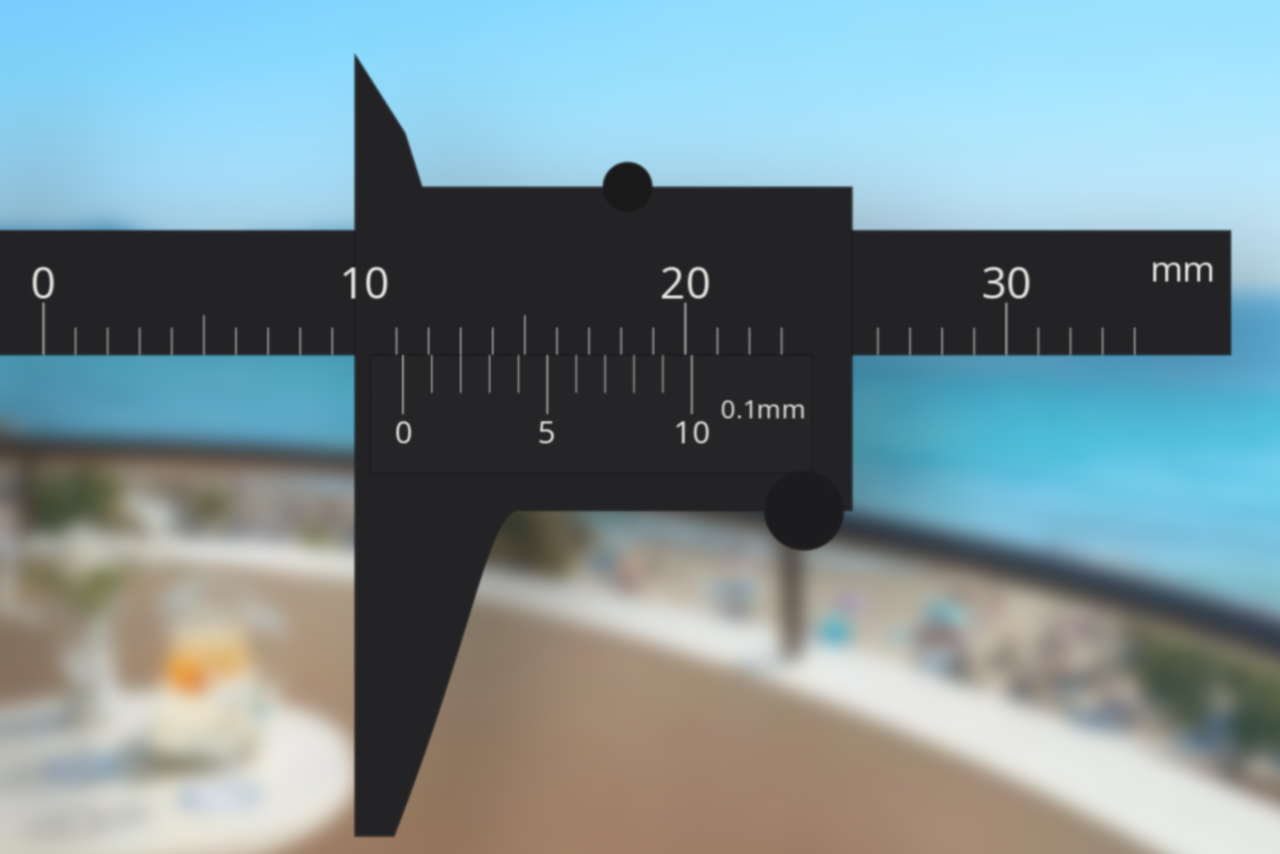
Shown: 11.2 mm
